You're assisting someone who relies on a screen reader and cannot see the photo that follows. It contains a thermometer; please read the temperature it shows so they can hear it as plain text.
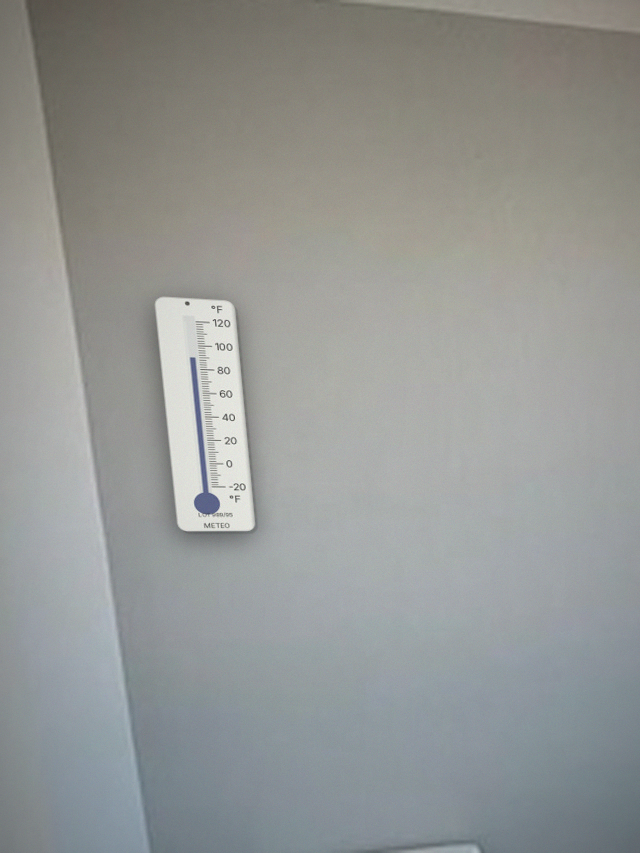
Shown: 90 °F
